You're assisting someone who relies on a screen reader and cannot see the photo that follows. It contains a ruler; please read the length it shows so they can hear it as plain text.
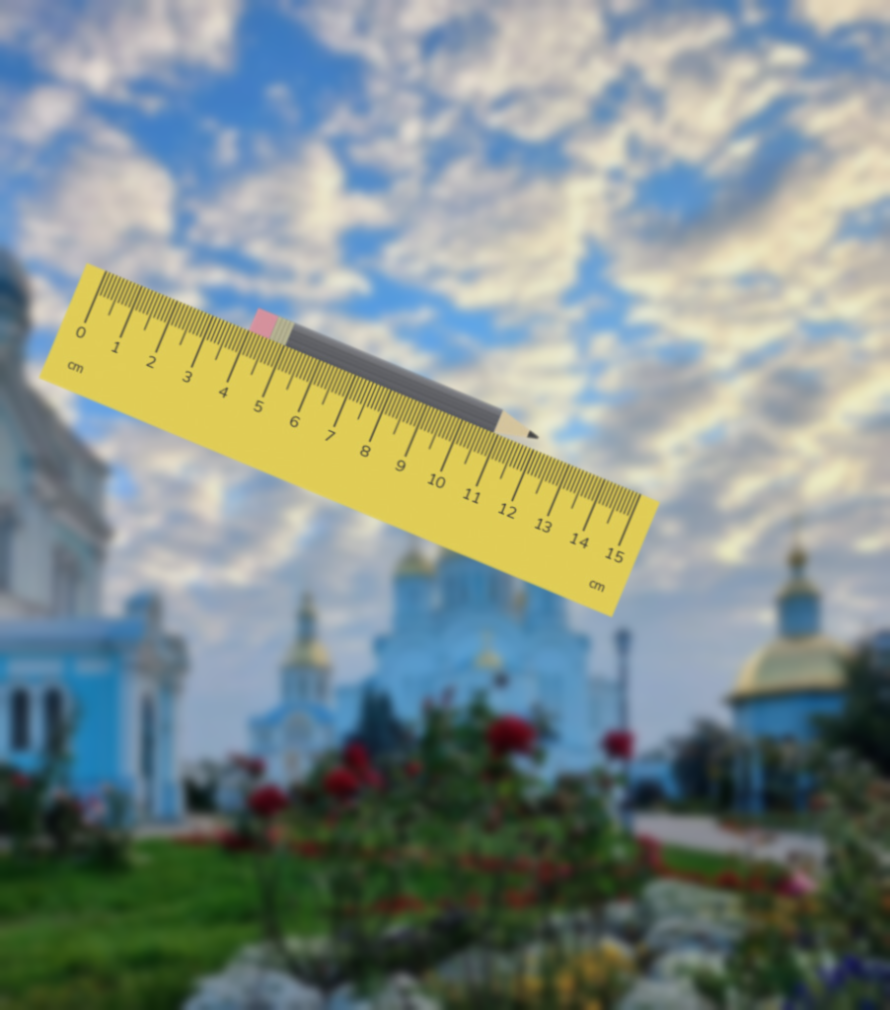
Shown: 8 cm
